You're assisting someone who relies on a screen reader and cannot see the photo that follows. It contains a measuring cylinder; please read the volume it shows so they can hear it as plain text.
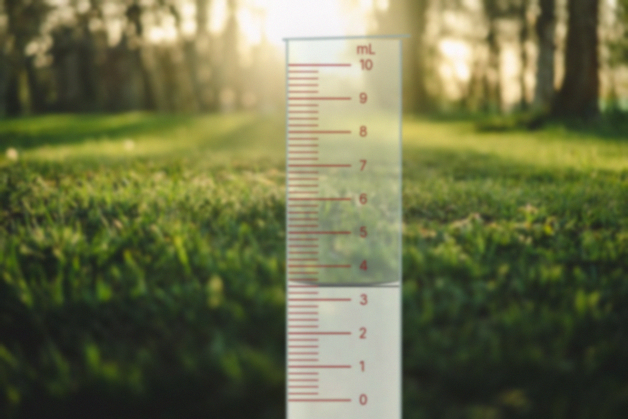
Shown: 3.4 mL
